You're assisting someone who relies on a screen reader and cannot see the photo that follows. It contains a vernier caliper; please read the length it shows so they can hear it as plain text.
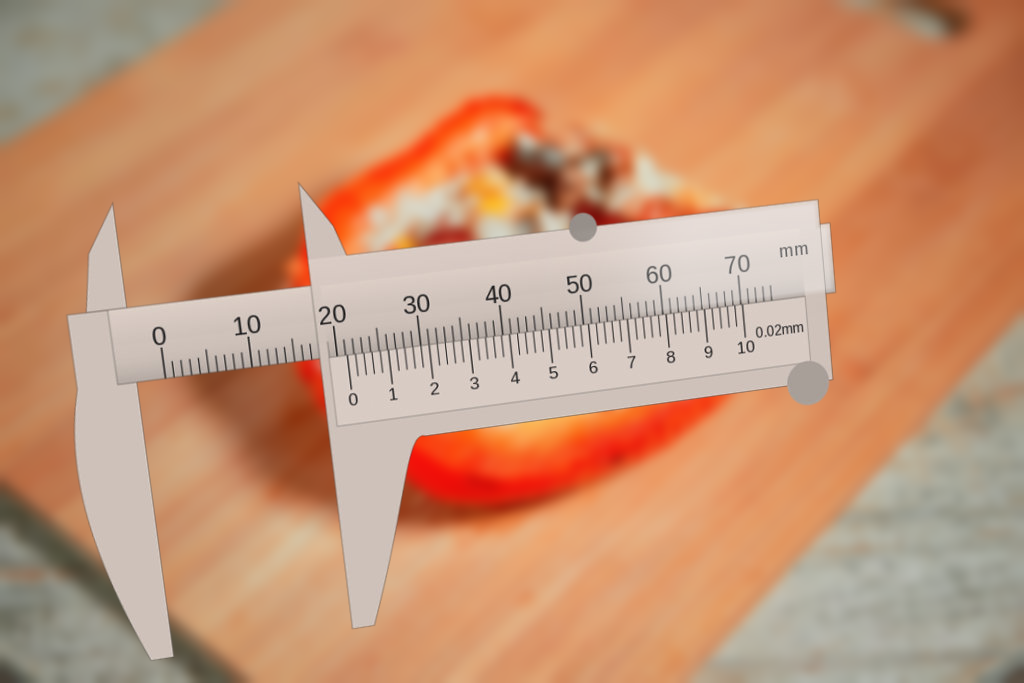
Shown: 21.2 mm
